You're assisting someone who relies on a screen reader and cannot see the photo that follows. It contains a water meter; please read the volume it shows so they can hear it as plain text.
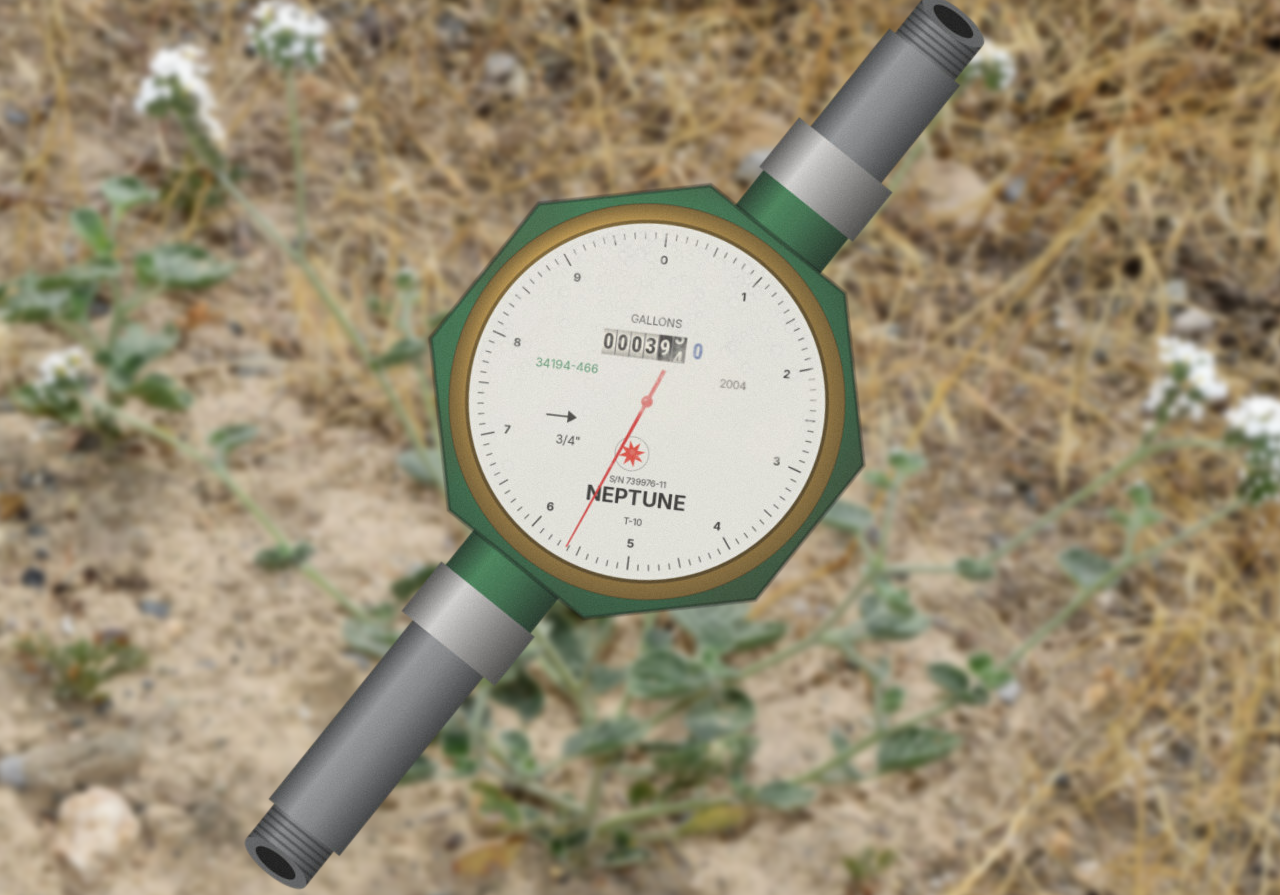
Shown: 3935.6 gal
